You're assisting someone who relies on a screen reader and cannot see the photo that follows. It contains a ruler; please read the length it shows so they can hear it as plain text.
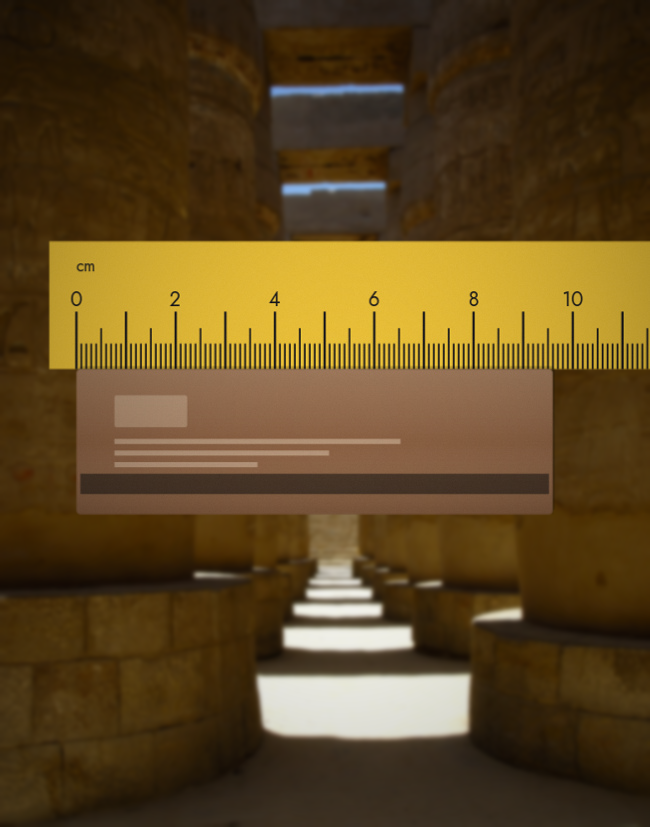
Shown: 9.6 cm
